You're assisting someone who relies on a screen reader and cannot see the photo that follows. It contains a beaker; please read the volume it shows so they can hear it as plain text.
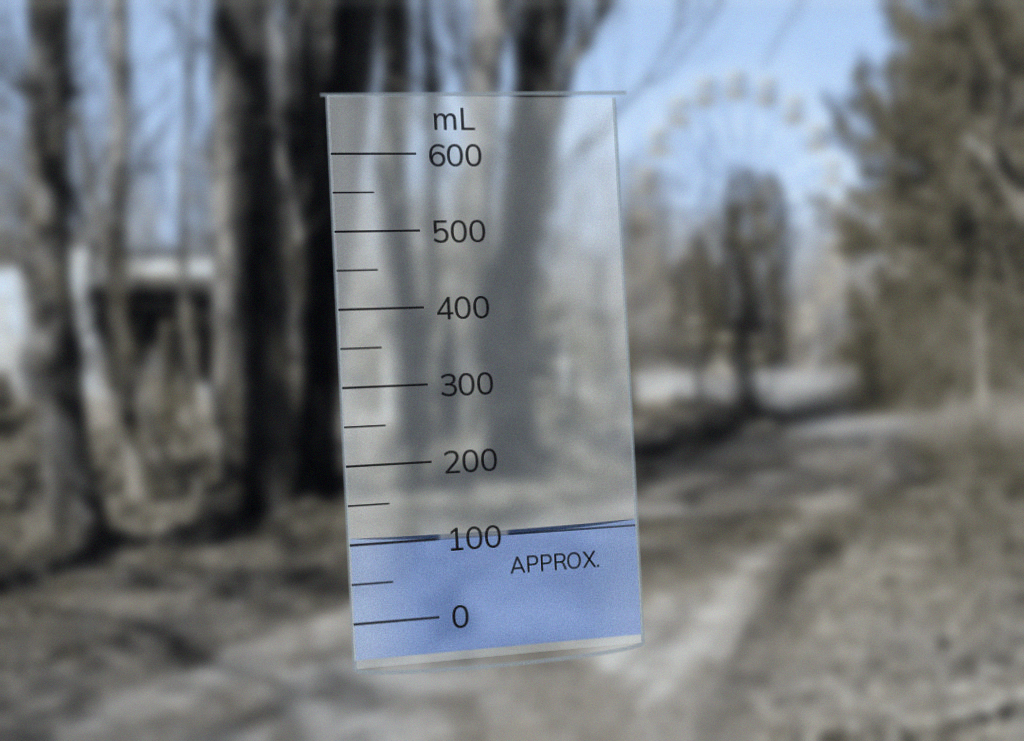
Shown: 100 mL
